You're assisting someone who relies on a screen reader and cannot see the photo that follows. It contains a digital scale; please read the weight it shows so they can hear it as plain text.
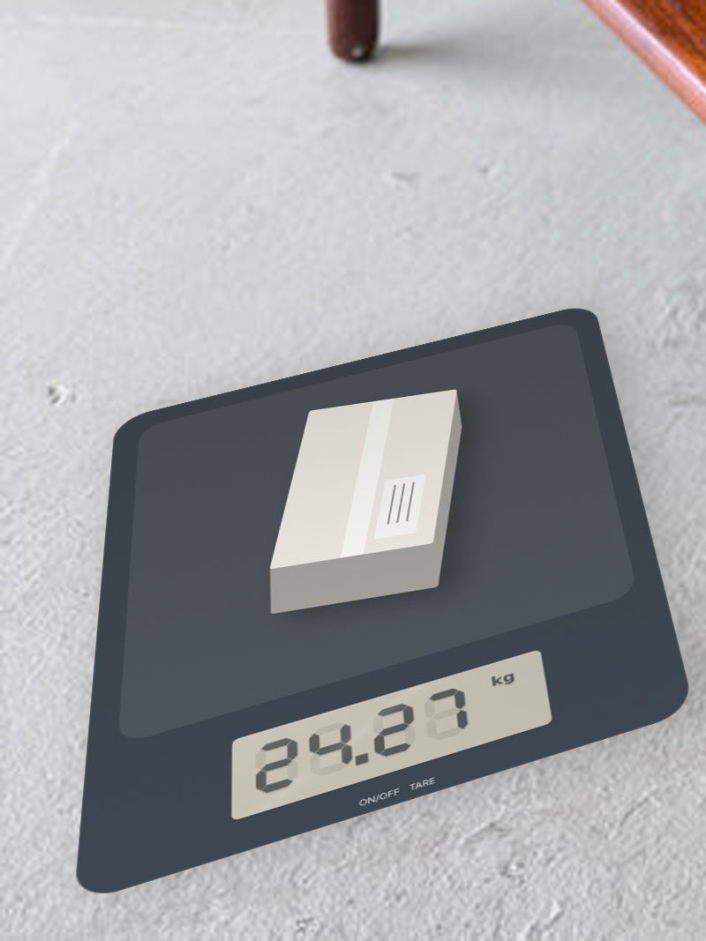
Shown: 24.27 kg
